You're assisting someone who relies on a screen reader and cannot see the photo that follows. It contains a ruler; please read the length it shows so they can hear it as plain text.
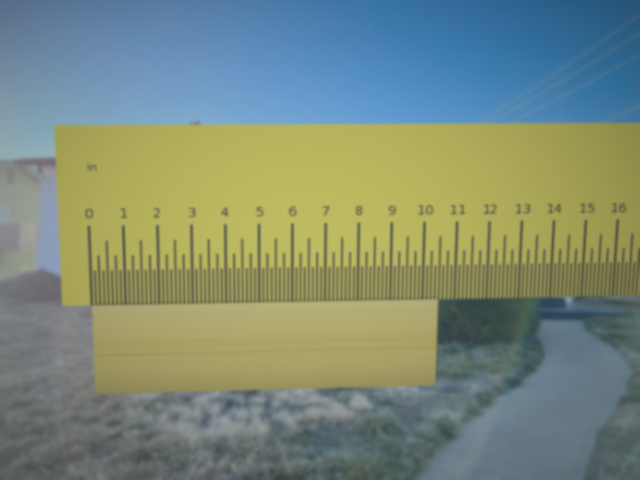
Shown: 10.5 in
